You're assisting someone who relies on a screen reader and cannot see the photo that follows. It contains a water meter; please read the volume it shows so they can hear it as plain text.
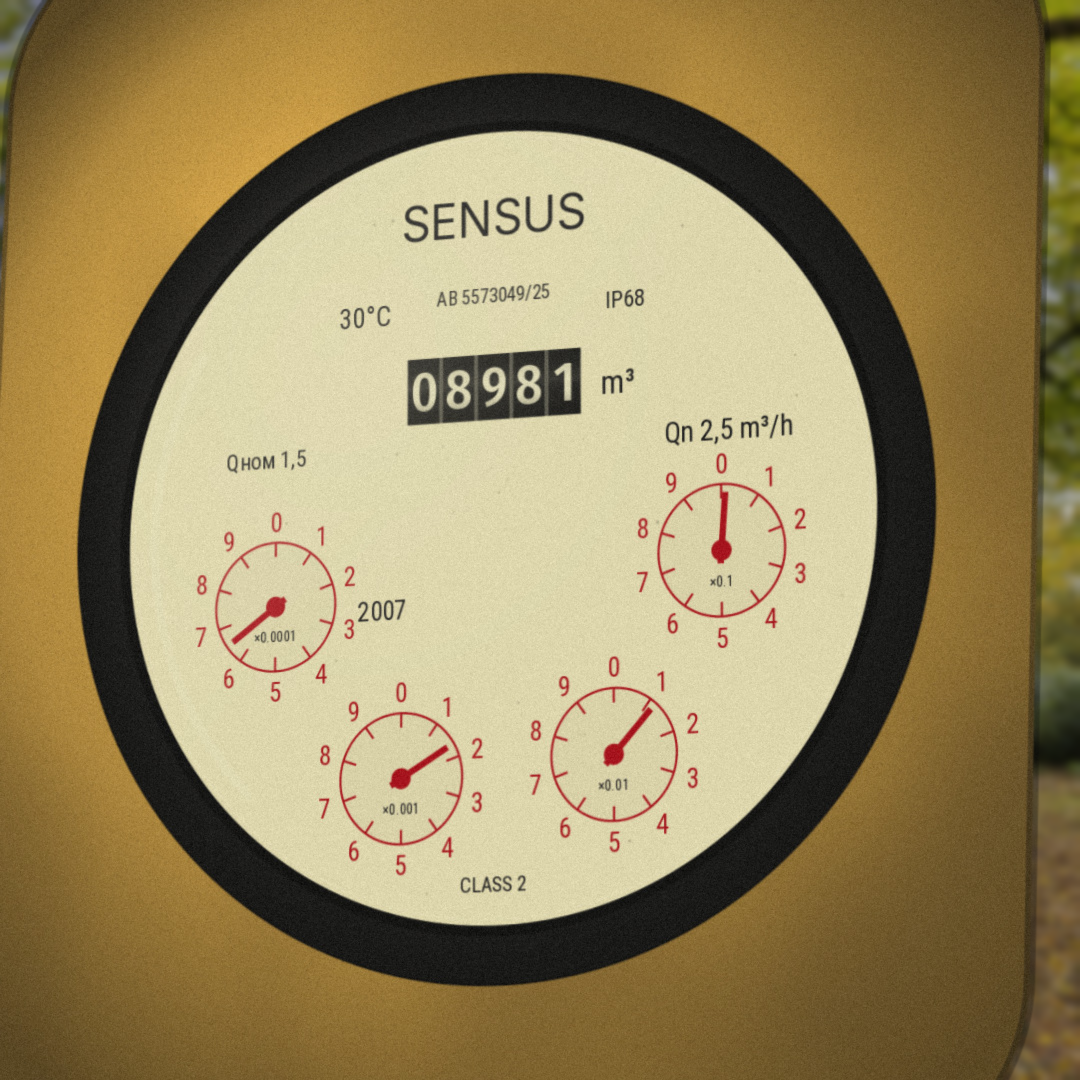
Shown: 8981.0116 m³
